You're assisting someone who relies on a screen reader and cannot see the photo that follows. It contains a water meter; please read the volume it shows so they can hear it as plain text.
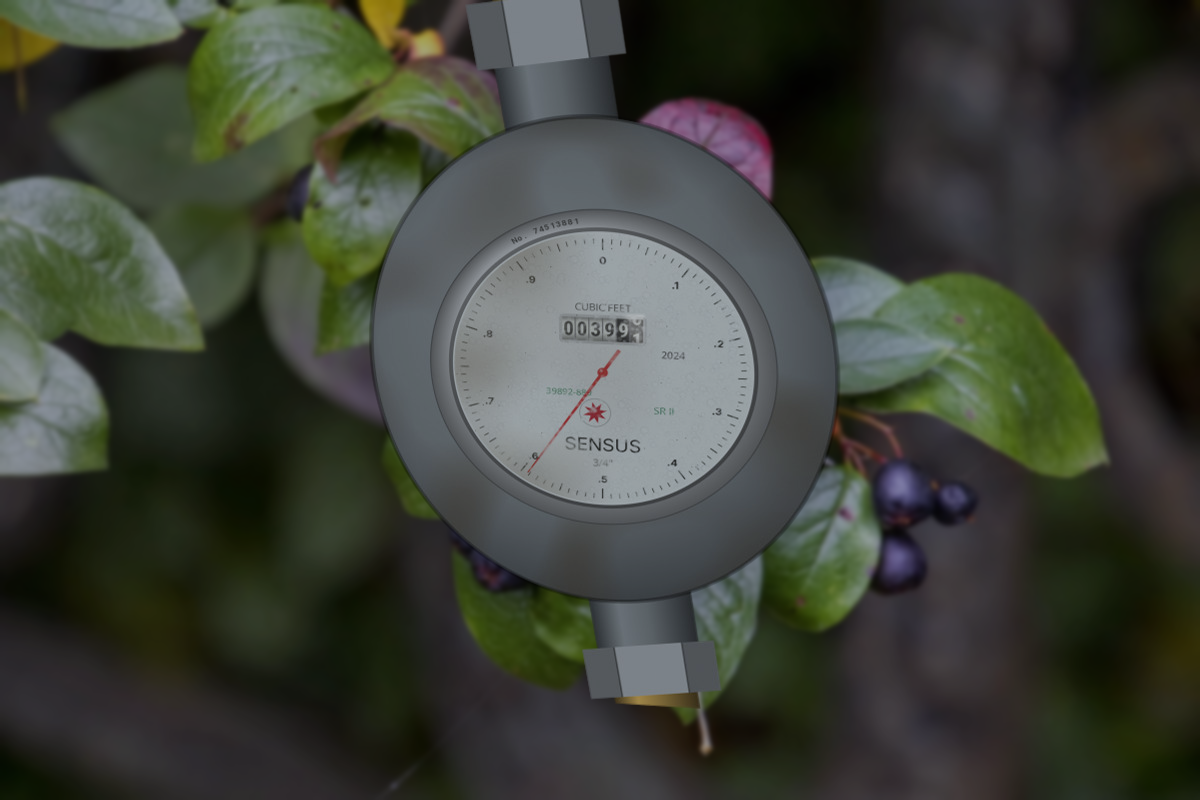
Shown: 3990.59 ft³
